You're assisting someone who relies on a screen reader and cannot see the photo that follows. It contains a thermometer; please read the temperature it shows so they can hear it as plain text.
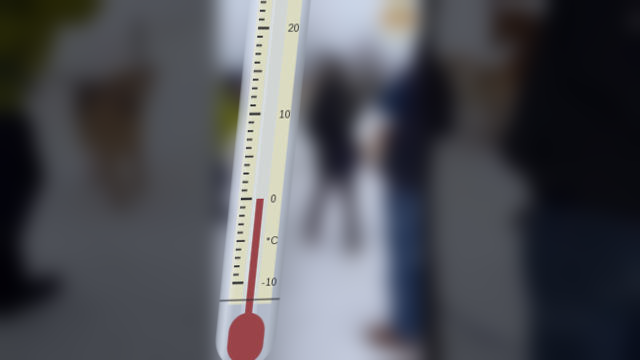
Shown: 0 °C
